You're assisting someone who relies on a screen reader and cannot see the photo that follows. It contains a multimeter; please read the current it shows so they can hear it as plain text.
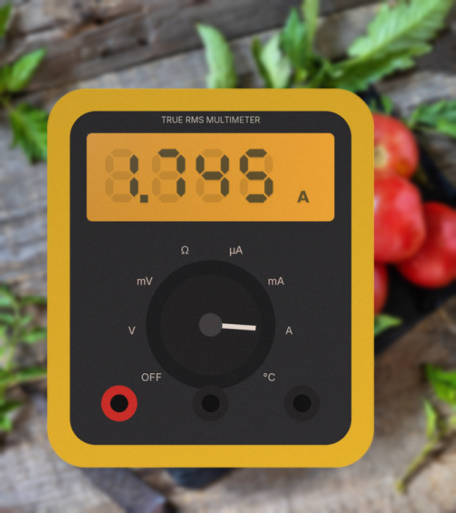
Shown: 1.745 A
